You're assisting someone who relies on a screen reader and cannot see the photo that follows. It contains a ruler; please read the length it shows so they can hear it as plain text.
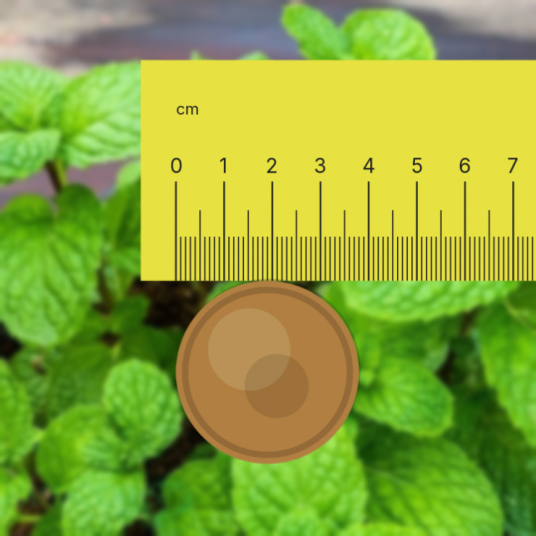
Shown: 3.8 cm
